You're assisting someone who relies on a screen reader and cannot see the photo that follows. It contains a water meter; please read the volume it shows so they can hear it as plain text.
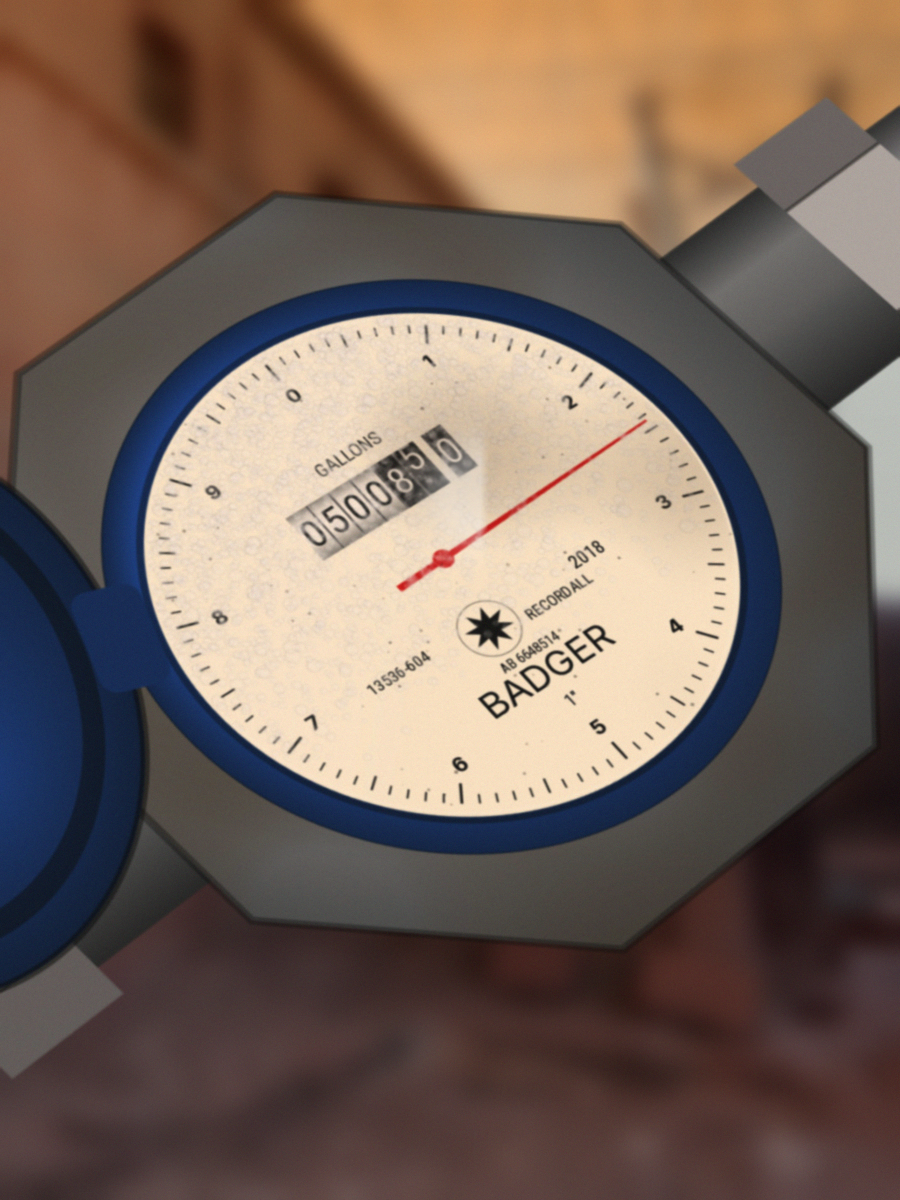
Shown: 500852.4 gal
